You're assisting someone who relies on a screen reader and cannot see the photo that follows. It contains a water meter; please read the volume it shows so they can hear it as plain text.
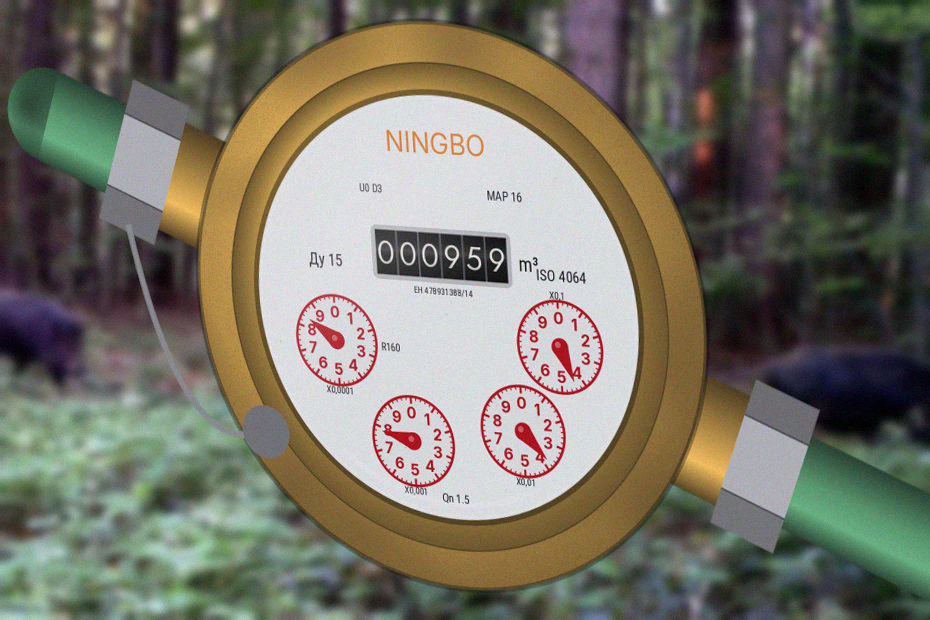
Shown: 959.4378 m³
